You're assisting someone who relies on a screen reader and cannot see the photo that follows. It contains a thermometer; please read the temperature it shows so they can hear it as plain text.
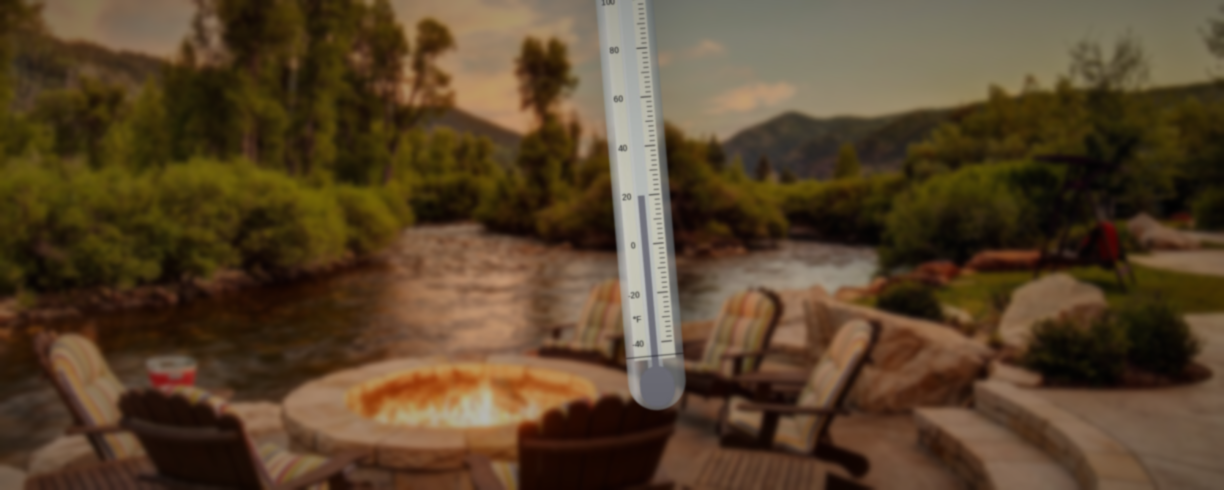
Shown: 20 °F
